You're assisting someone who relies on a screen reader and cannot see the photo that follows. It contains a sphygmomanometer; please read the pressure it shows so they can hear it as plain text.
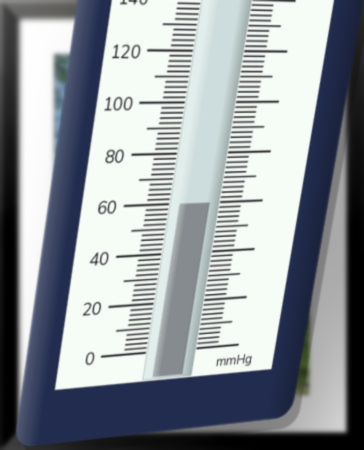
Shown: 60 mmHg
